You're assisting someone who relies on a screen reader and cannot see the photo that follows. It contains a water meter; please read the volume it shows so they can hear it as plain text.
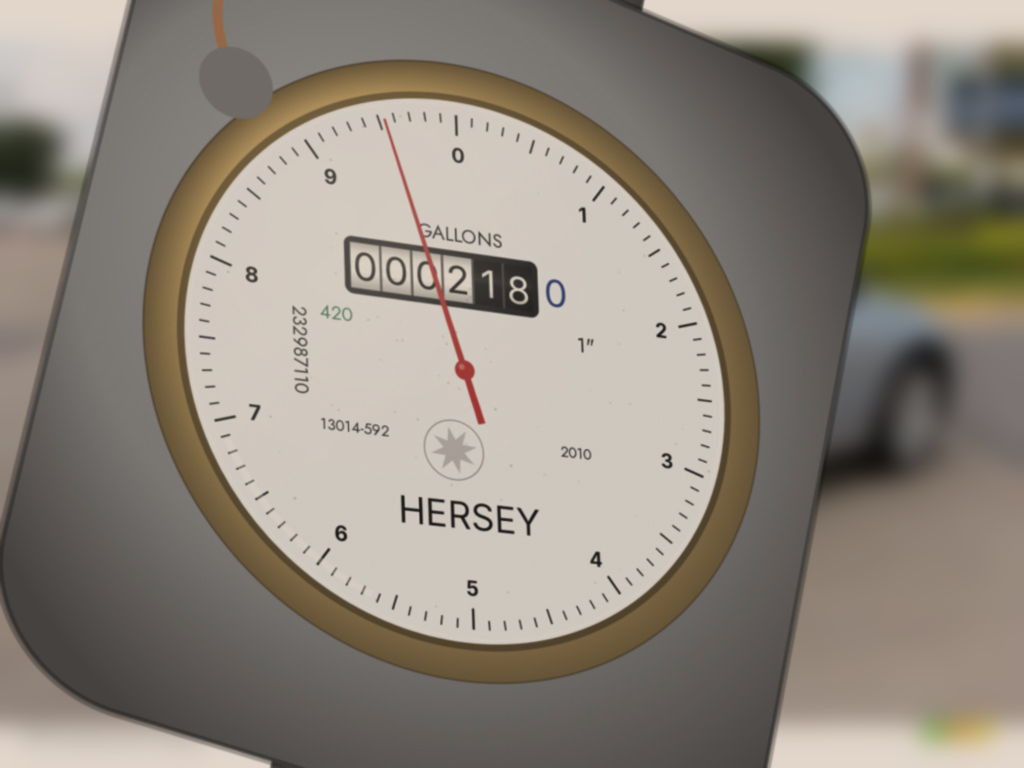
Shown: 2179.5 gal
